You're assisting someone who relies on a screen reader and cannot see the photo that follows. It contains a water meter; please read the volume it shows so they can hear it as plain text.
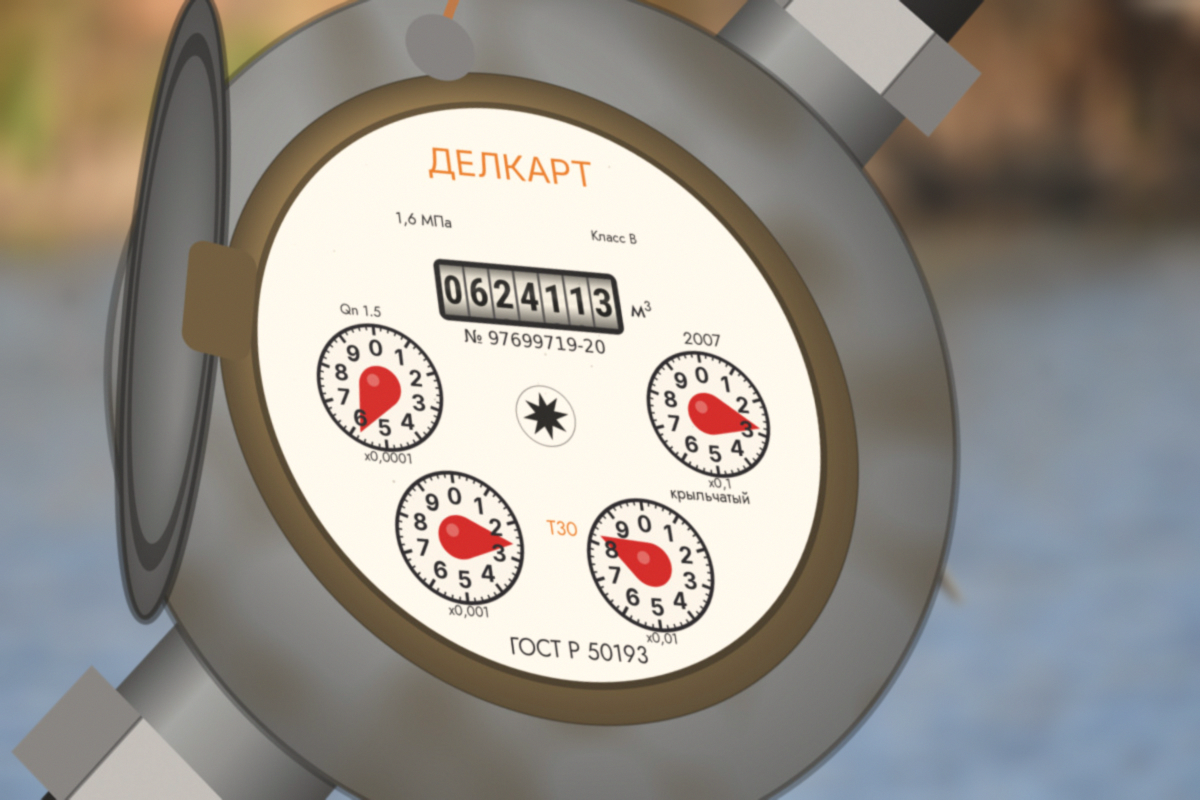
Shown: 624113.2825 m³
